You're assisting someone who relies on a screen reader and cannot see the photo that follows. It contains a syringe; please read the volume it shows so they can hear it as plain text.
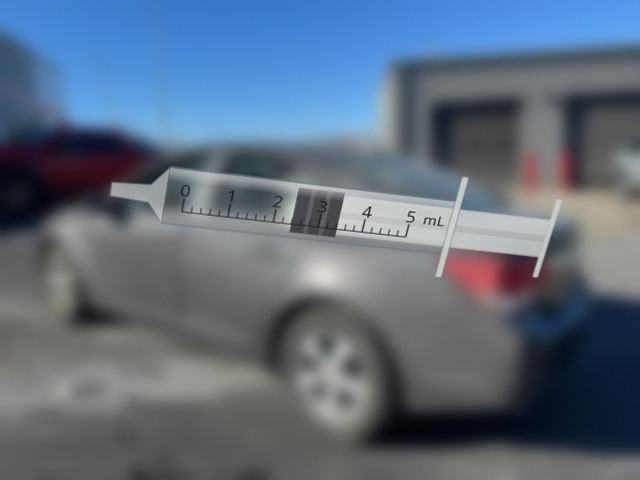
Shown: 2.4 mL
